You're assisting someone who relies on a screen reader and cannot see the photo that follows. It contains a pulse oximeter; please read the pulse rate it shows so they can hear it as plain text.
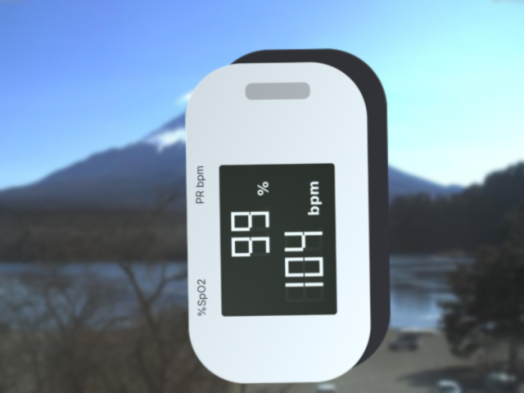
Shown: 104 bpm
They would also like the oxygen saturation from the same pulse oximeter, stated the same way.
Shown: 99 %
